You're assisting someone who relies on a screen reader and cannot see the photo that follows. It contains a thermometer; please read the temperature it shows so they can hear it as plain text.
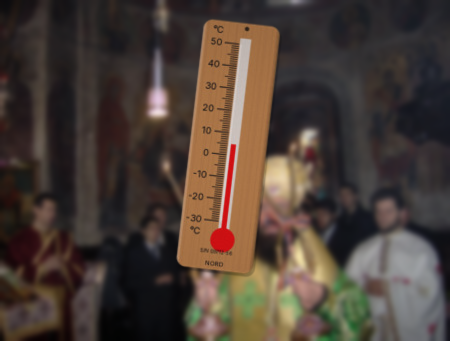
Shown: 5 °C
